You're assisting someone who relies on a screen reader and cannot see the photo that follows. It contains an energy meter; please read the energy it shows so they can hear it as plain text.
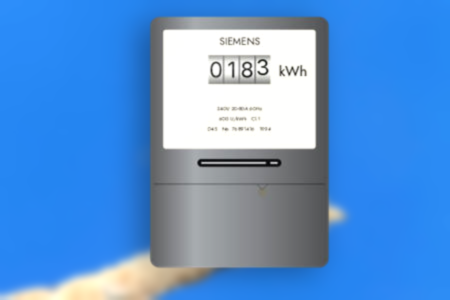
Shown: 183 kWh
